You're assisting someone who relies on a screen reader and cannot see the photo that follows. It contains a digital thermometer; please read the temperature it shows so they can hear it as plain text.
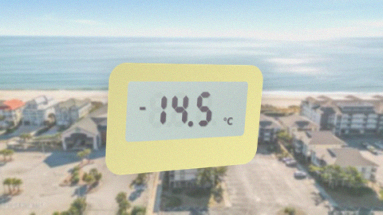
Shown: -14.5 °C
